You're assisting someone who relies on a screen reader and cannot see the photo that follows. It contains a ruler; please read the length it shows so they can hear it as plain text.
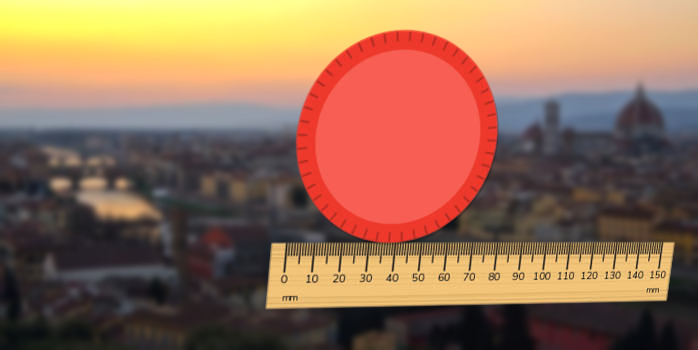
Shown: 75 mm
